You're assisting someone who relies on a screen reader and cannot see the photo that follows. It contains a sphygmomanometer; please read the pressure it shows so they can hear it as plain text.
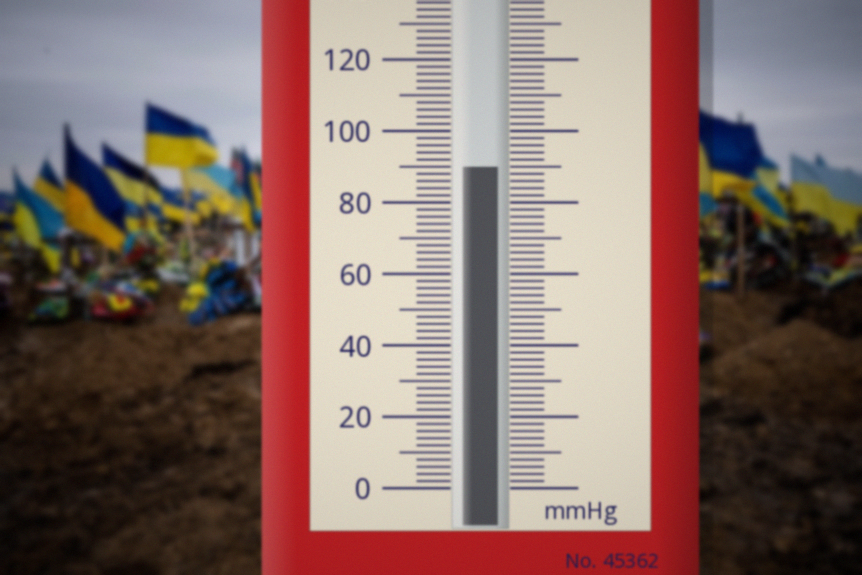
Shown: 90 mmHg
